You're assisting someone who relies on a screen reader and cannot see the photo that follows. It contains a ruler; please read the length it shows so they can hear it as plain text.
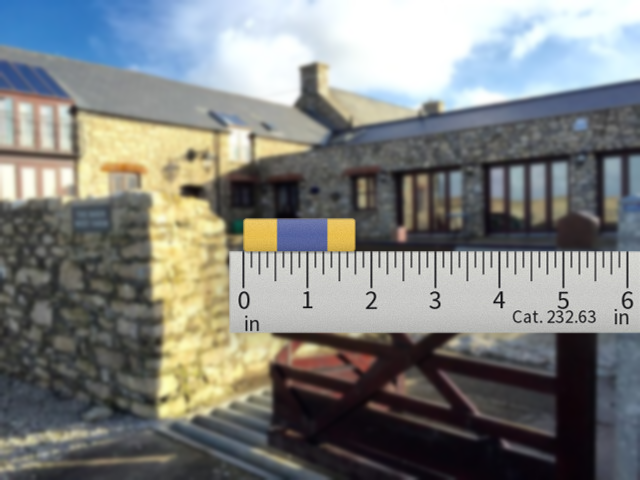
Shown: 1.75 in
